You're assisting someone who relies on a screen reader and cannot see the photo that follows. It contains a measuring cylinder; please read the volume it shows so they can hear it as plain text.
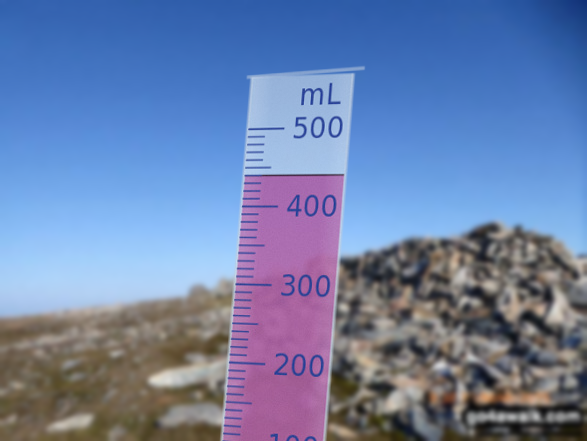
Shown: 440 mL
